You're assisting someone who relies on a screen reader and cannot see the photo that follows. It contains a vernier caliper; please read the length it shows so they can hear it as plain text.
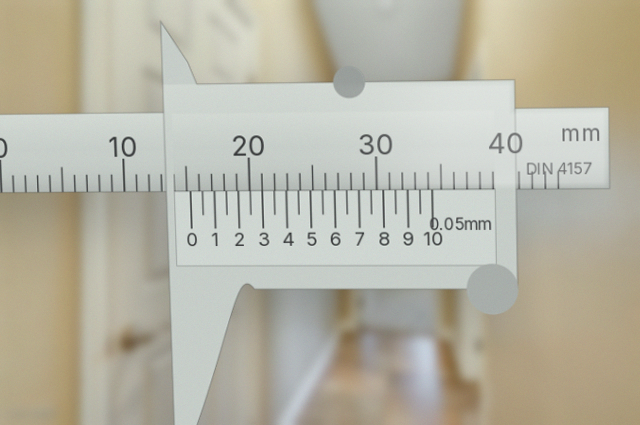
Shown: 15.3 mm
